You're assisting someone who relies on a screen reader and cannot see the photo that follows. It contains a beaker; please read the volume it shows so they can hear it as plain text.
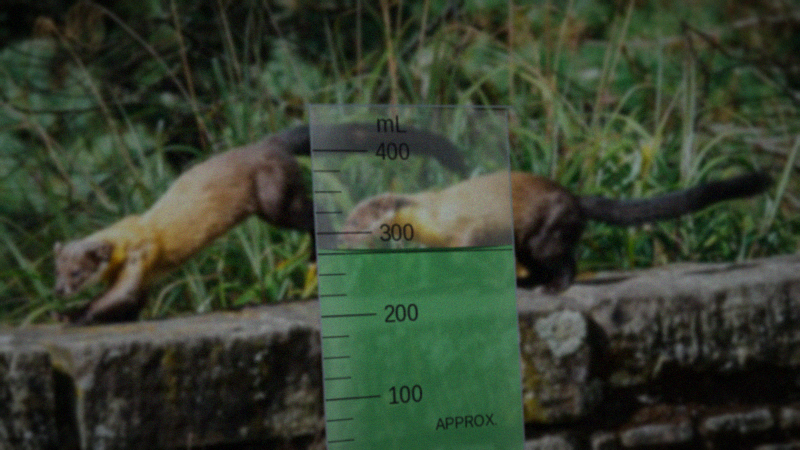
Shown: 275 mL
